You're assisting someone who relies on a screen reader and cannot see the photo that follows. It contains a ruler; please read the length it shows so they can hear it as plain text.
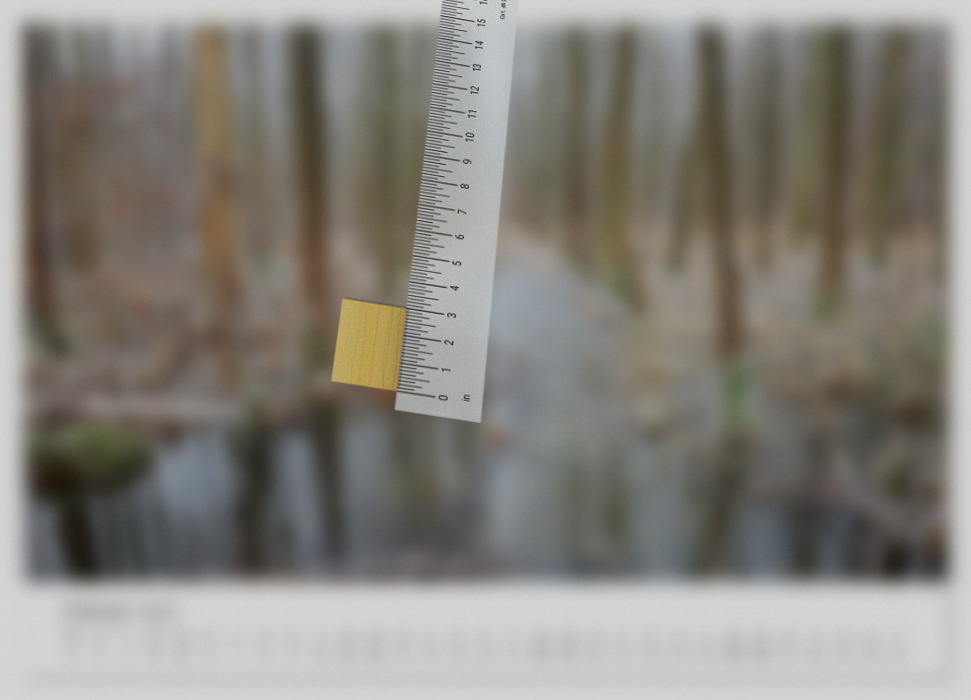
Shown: 3 in
